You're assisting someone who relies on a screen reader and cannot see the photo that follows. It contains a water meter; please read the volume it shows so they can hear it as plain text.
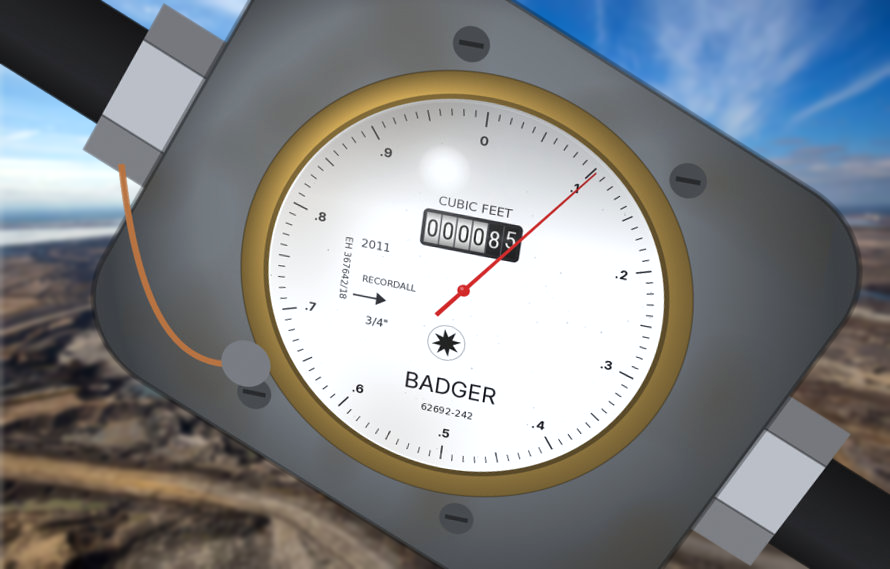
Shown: 85.10 ft³
